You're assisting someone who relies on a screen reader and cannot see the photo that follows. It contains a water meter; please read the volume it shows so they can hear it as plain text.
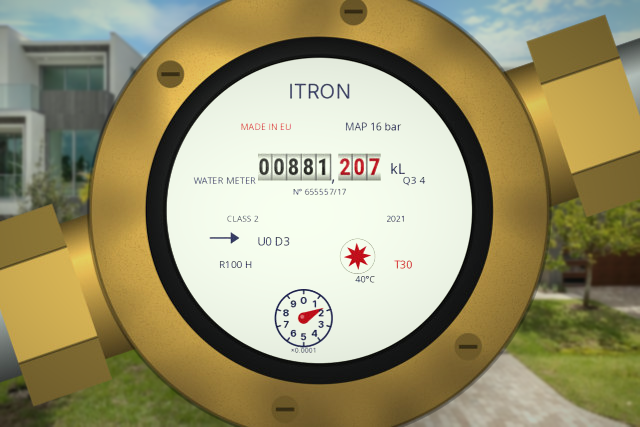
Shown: 881.2071 kL
